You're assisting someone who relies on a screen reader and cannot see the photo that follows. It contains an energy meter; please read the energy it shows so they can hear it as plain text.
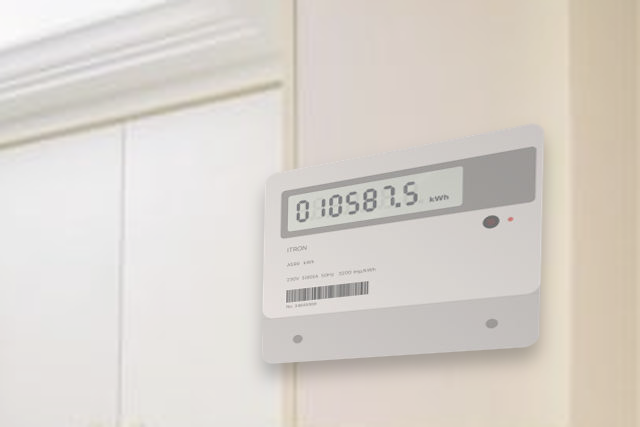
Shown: 10587.5 kWh
